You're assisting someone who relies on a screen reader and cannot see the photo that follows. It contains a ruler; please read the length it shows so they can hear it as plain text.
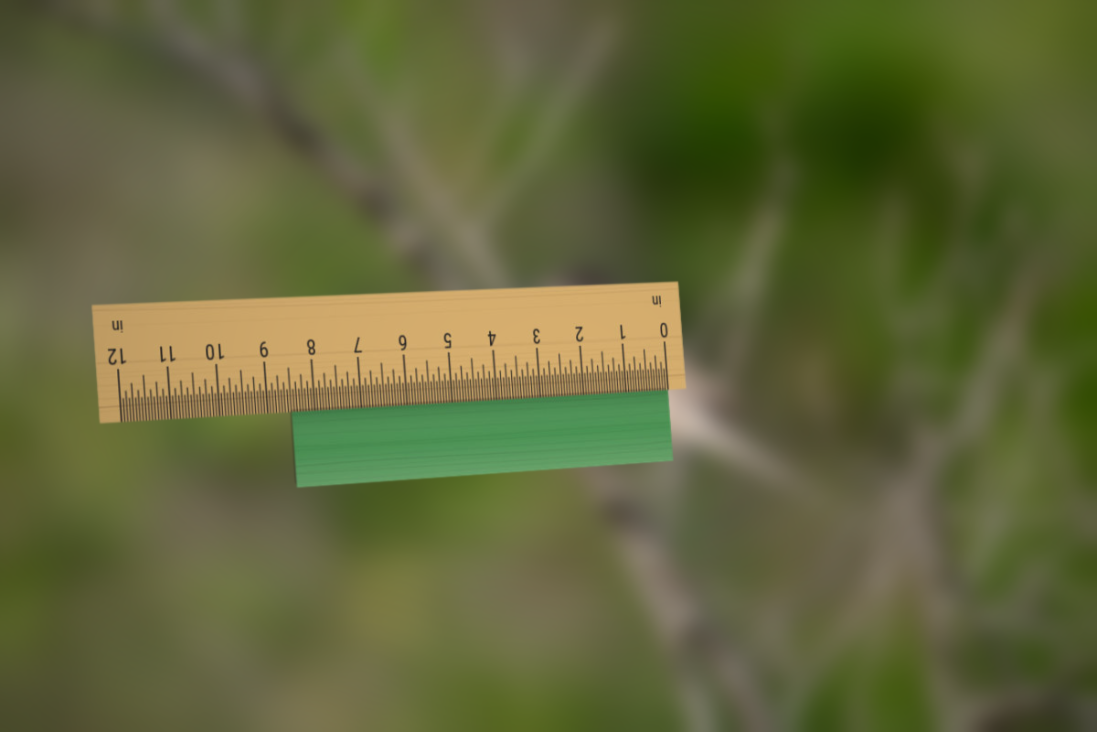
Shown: 8.5 in
